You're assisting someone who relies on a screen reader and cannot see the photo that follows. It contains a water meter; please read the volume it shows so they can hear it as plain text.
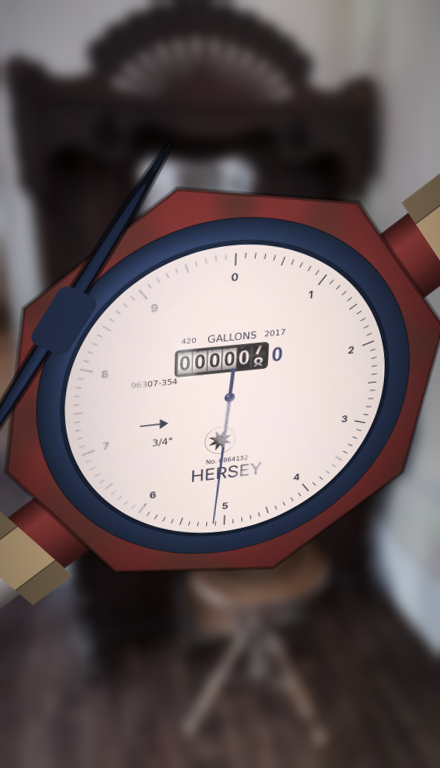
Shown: 75.1 gal
